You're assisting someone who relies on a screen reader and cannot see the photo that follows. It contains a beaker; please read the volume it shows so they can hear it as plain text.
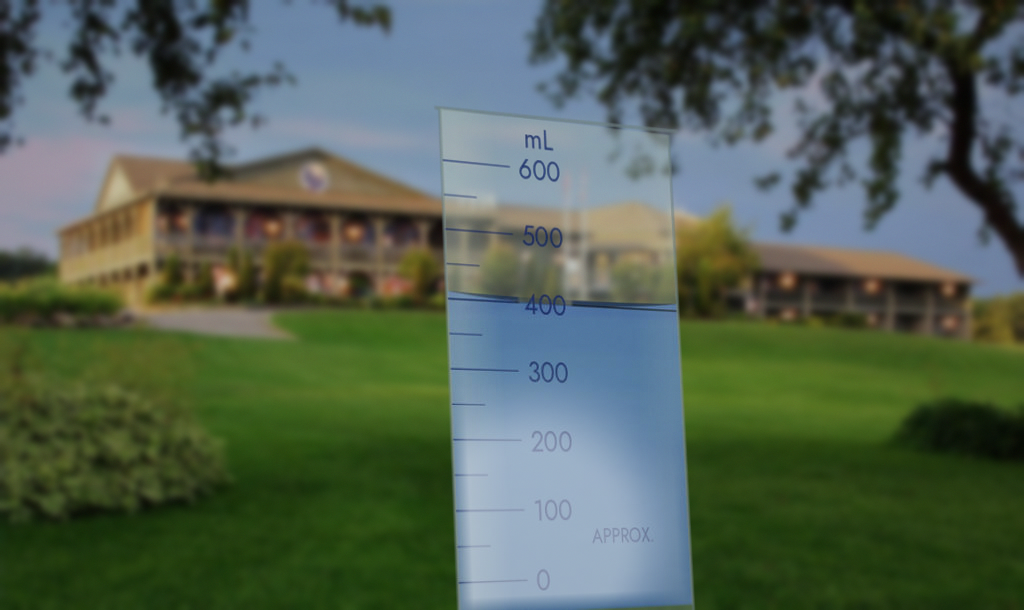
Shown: 400 mL
